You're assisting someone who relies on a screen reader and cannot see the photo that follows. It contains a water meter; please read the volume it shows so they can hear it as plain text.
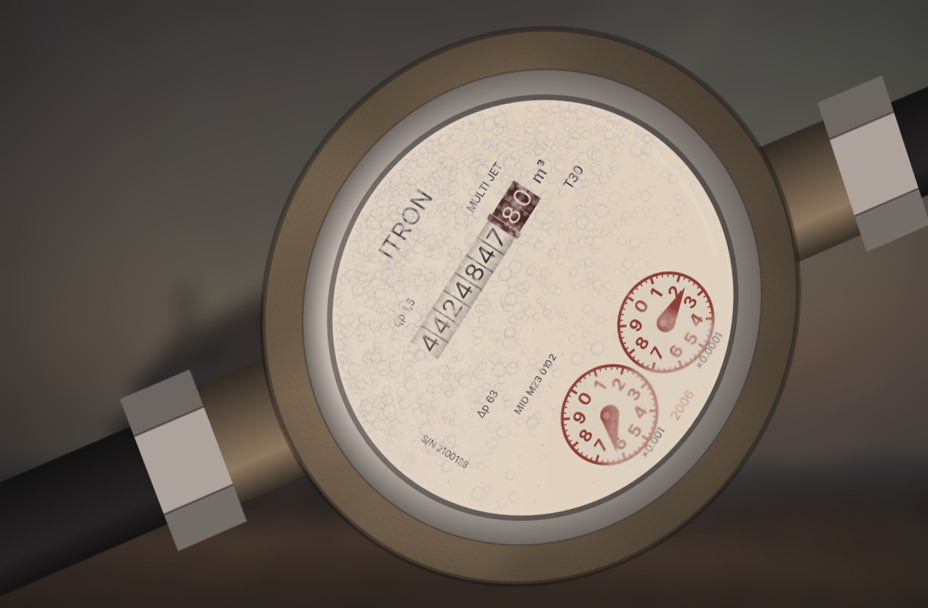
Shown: 4424847.8062 m³
